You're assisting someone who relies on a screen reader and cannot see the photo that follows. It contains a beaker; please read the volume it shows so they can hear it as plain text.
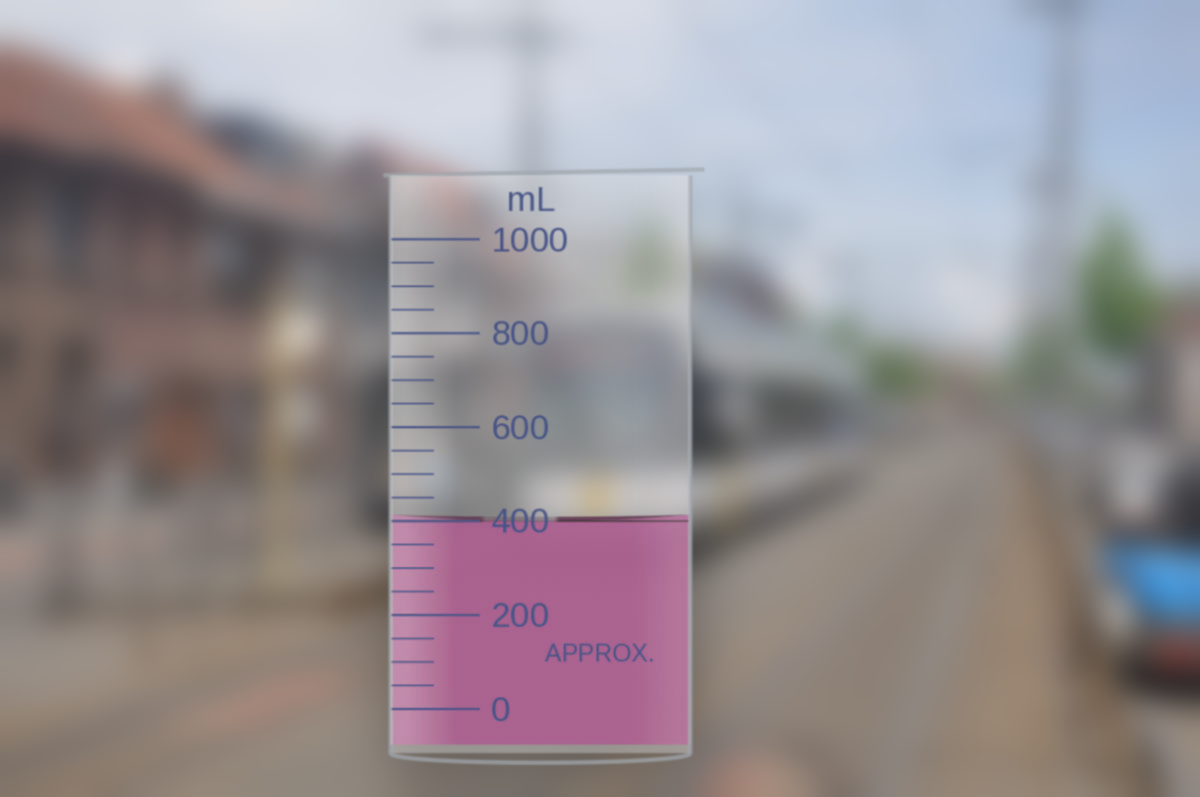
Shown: 400 mL
